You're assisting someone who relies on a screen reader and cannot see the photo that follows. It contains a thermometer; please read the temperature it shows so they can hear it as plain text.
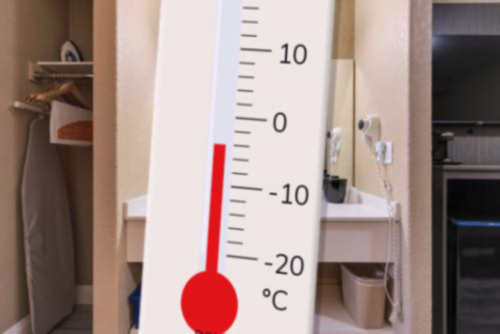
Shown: -4 °C
